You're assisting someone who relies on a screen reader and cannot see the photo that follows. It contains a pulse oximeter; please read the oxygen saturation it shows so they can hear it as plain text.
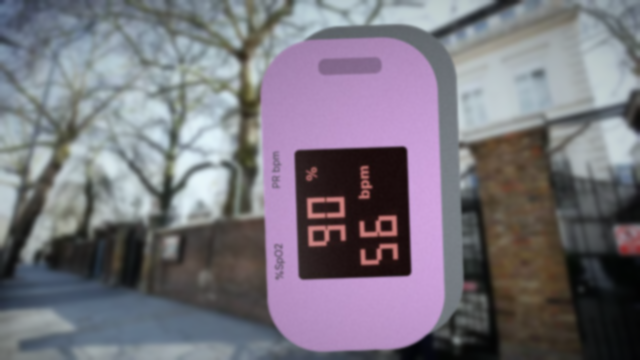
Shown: 90 %
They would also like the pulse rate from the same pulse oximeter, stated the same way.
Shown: 56 bpm
